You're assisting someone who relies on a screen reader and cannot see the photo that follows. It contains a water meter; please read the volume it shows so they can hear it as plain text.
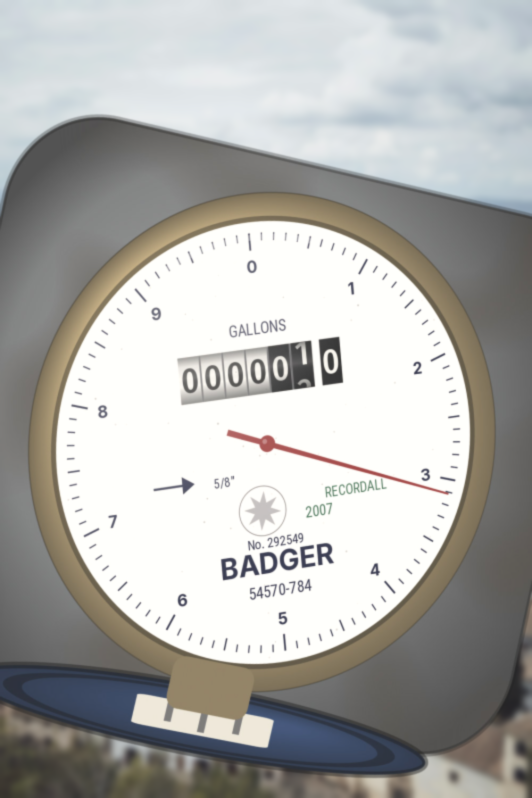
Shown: 13.1 gal
